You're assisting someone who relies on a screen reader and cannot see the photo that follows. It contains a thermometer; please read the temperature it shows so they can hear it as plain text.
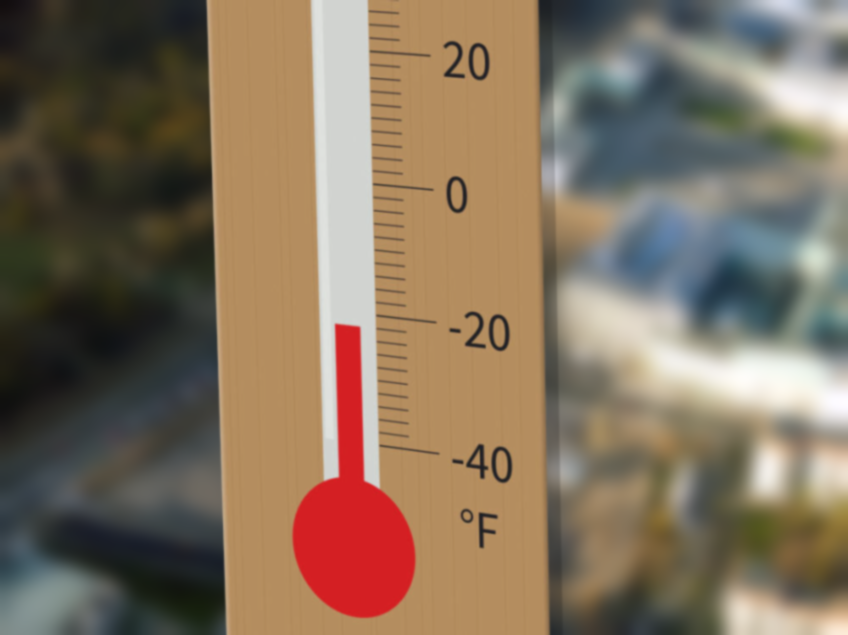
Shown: -22 °F
